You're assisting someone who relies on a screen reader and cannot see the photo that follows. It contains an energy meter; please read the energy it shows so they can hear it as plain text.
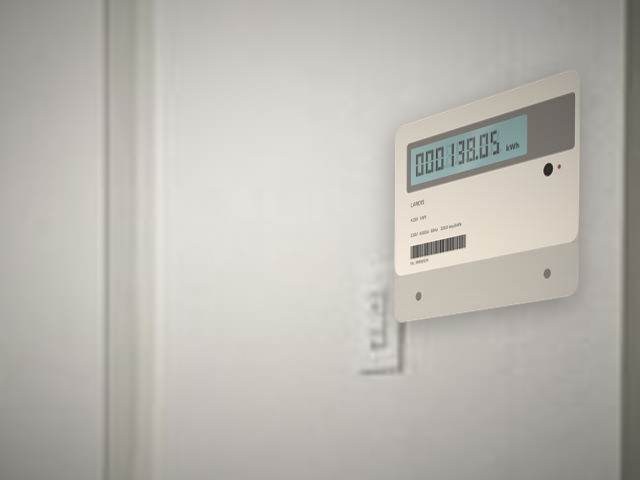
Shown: 138.05 kWh
